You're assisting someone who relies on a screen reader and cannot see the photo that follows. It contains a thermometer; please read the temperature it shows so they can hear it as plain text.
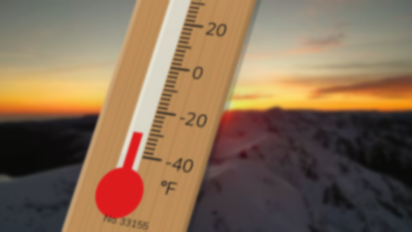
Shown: -30 °F
